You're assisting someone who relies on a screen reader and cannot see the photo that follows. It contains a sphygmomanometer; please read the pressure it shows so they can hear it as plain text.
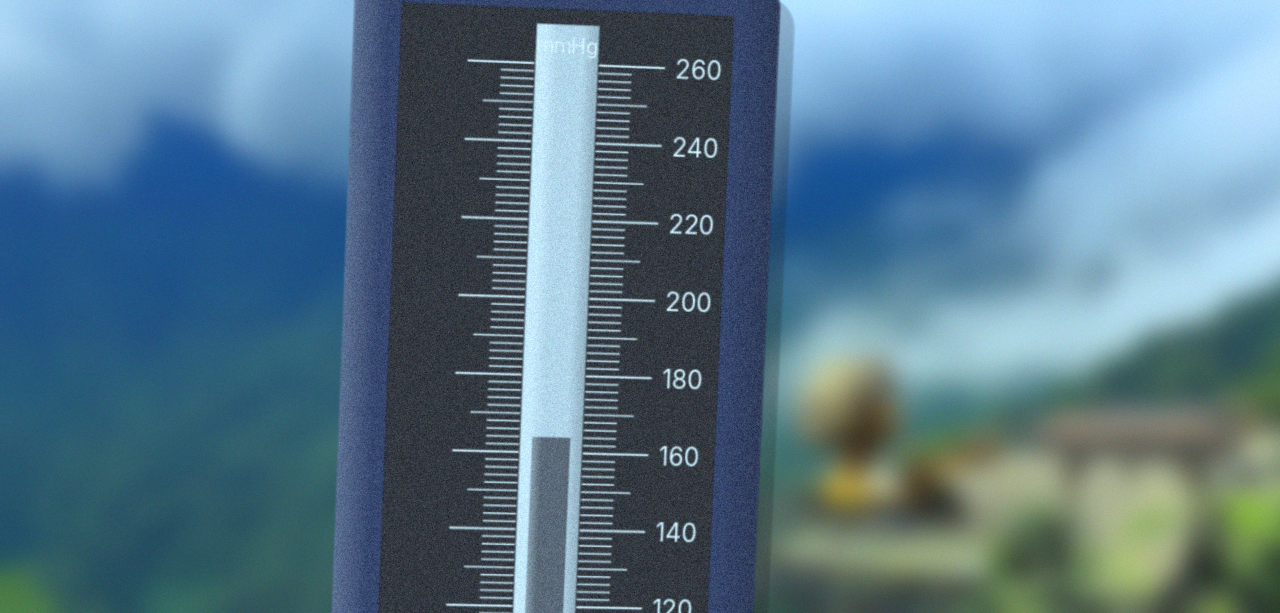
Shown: 164 mmHg
